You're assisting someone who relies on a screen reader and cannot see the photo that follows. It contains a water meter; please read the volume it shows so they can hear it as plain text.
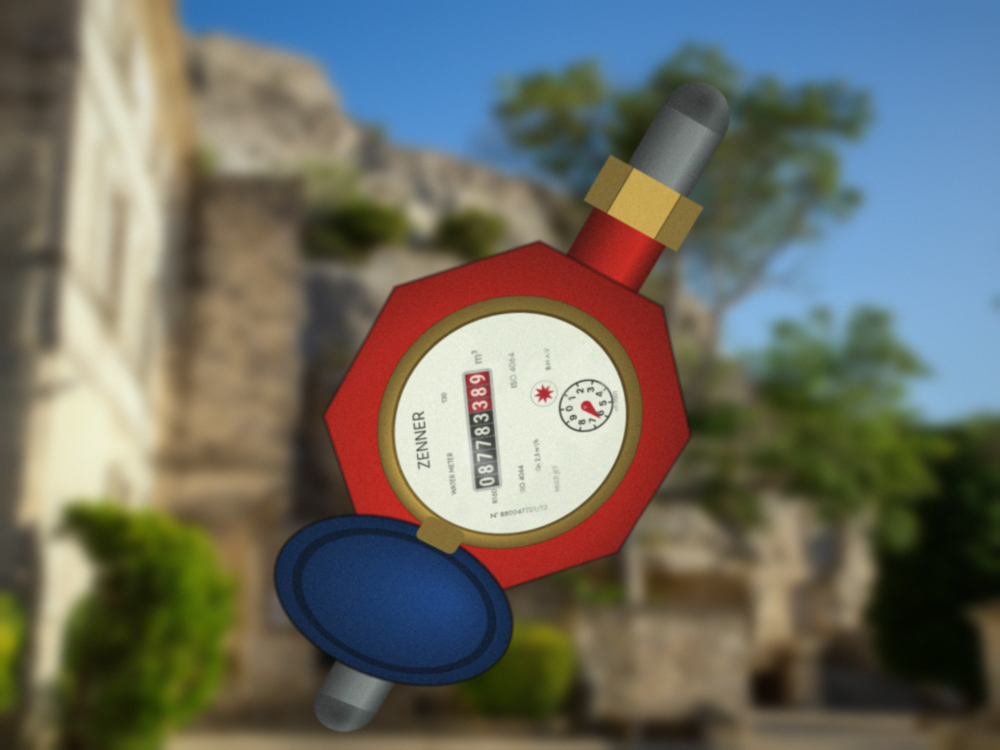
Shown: 87783.3896 m³
